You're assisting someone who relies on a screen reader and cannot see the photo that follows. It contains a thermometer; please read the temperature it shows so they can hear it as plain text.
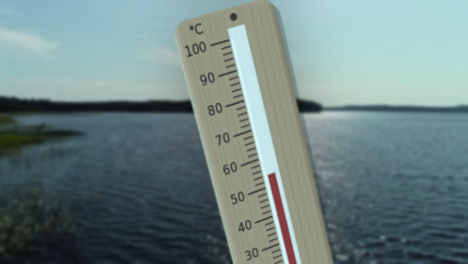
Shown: 54 °C
